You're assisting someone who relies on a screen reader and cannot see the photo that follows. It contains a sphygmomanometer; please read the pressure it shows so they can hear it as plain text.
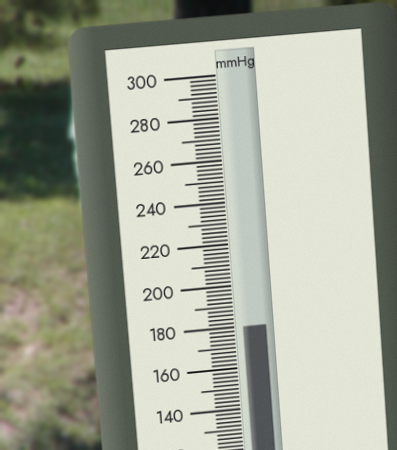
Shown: 180 mmHg
